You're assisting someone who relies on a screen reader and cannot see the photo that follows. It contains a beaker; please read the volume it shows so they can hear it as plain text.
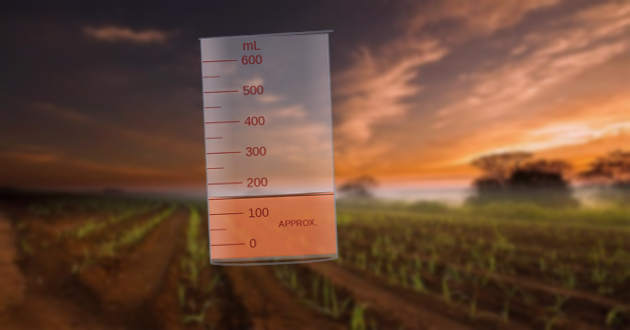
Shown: 150 mL
